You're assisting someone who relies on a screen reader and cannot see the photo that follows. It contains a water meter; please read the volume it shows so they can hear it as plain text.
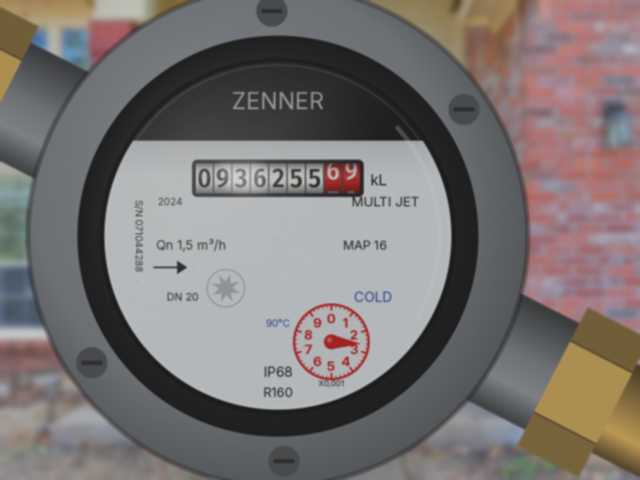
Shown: 936255.692 kL
